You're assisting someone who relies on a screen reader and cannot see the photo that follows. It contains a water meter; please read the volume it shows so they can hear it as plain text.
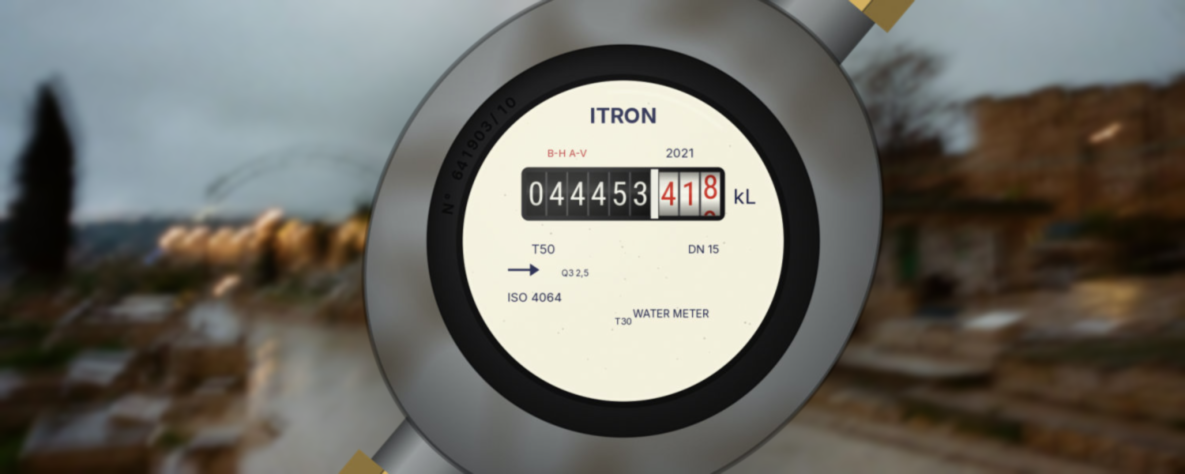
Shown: 44453.418 kL
